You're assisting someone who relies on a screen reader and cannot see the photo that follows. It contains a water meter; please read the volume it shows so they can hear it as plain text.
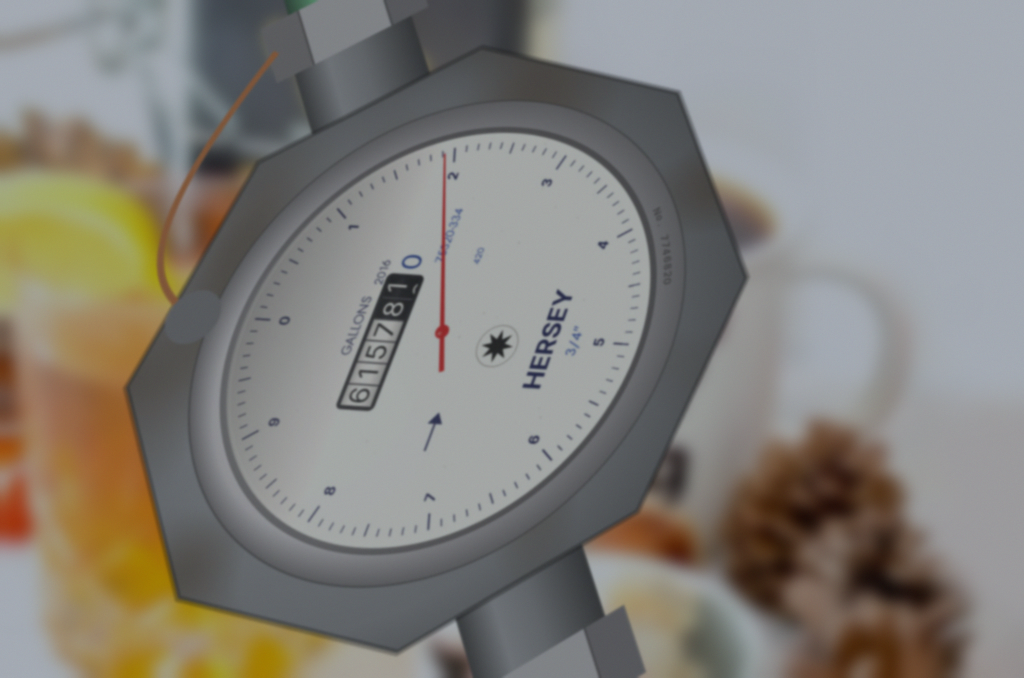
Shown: 6157811.9 gal
